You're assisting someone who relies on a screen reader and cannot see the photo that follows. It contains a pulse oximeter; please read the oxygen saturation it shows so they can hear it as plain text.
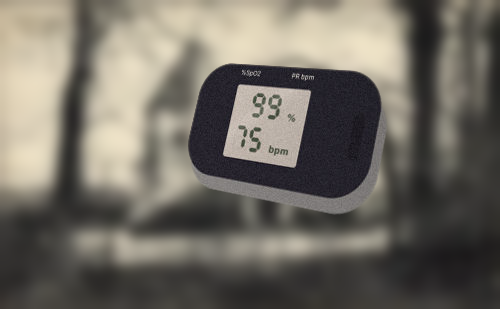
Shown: 99 %
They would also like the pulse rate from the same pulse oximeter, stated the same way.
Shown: 75 bpm
